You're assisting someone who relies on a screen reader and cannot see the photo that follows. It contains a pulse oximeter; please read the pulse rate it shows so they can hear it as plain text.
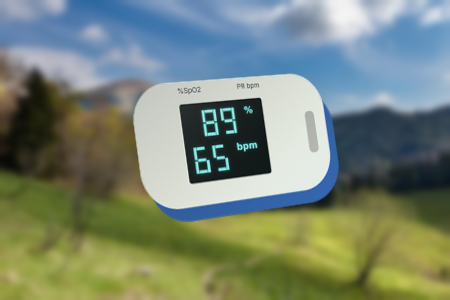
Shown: 65 bpm
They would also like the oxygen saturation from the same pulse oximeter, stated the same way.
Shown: 89 %
